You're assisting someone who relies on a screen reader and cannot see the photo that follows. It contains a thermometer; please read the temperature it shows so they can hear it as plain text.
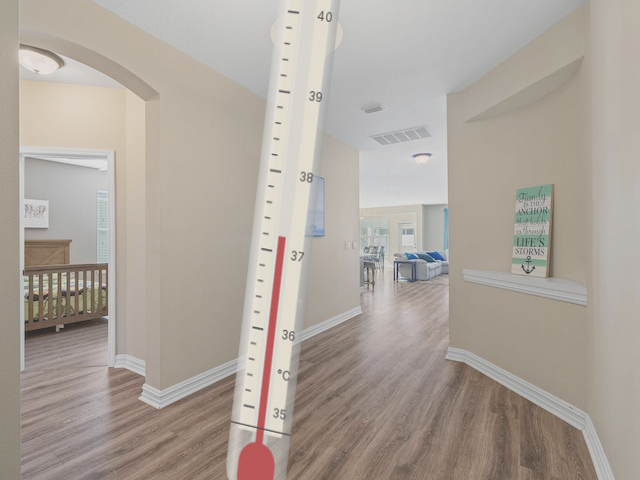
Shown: 37.2 °C
